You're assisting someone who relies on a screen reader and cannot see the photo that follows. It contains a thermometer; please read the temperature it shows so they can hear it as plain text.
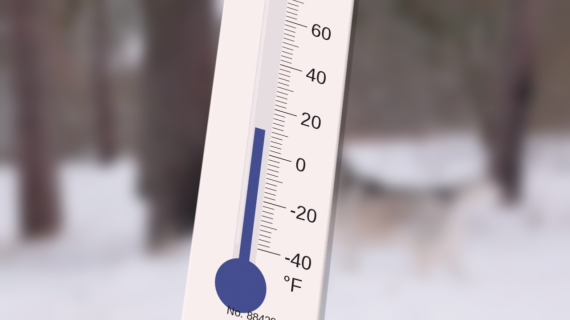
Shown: 10 °F
